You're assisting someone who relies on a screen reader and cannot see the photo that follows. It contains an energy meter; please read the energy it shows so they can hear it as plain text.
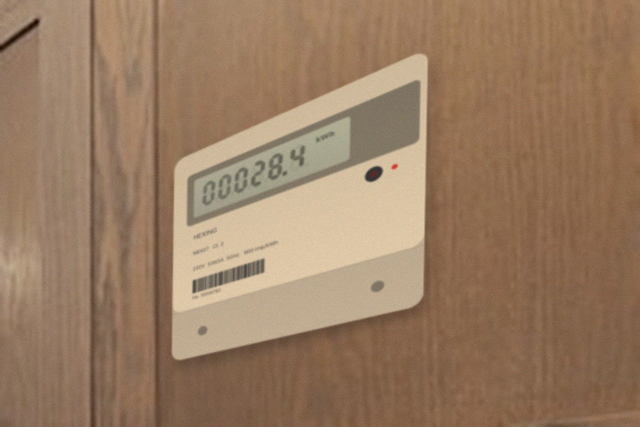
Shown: 28.4 kWh
